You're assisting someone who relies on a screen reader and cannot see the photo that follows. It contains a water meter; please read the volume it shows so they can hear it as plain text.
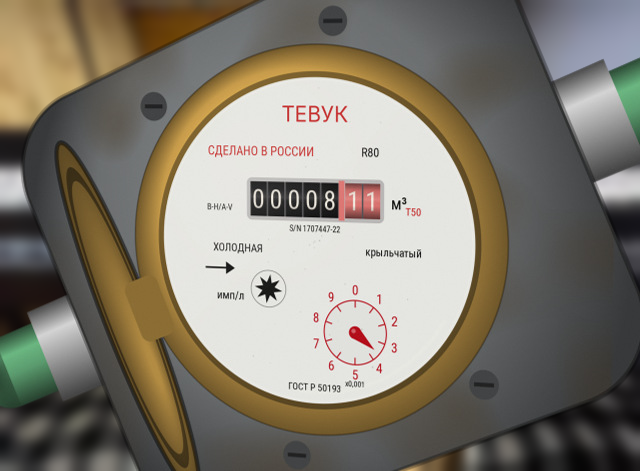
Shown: 8.113 m³
